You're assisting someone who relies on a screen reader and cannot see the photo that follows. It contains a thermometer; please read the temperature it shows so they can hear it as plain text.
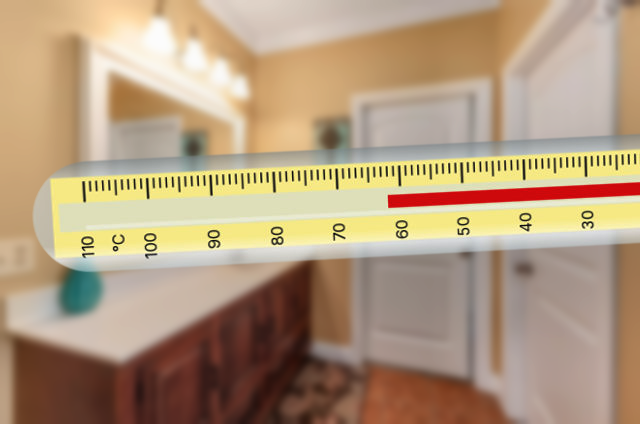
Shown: 62 °C
